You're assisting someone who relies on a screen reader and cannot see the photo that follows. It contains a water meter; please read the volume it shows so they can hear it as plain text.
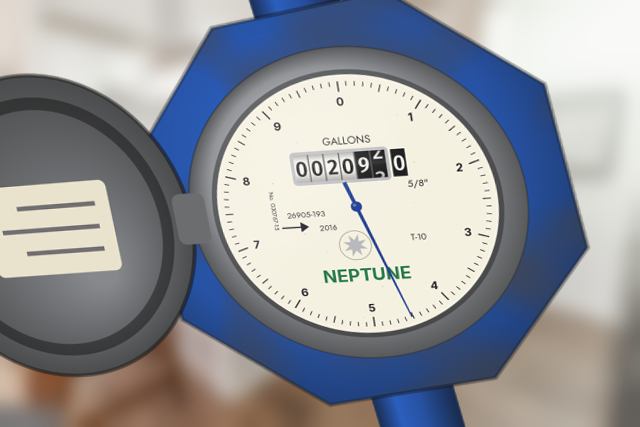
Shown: 20924.5 gal
